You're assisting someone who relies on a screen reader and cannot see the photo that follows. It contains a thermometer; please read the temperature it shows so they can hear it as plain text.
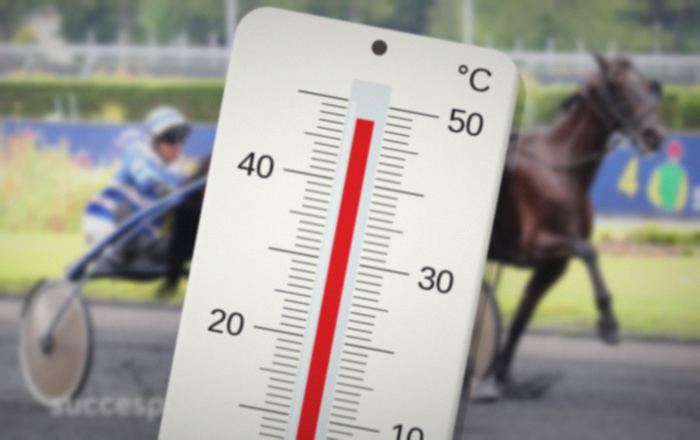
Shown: 48 °C
